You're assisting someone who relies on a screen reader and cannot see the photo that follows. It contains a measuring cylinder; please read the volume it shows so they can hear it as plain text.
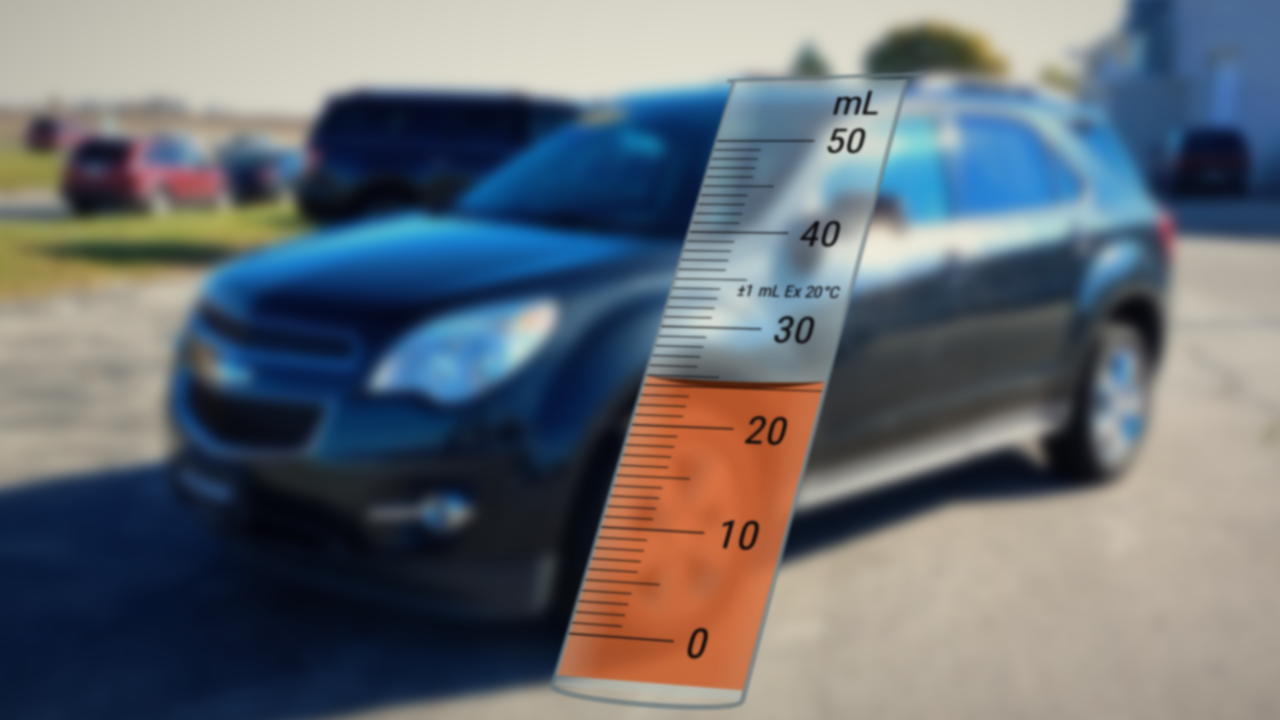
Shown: 24 mL
